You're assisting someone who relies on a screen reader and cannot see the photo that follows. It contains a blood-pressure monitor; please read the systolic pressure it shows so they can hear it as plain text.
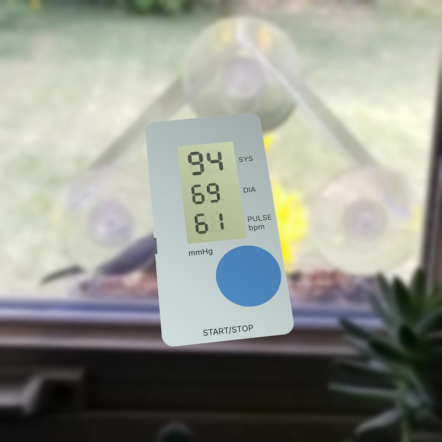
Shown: 94 mmHg
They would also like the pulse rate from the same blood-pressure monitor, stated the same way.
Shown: 61 bpm
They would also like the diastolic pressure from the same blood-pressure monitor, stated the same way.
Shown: 69 mmHg
